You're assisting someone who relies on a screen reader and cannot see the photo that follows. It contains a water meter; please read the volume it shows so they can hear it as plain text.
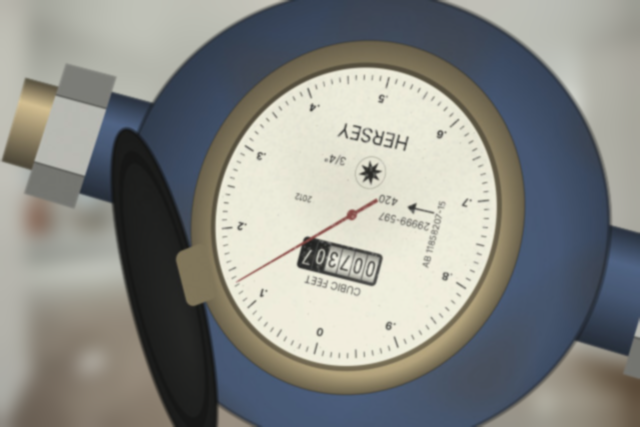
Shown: 7307.13 ft³
